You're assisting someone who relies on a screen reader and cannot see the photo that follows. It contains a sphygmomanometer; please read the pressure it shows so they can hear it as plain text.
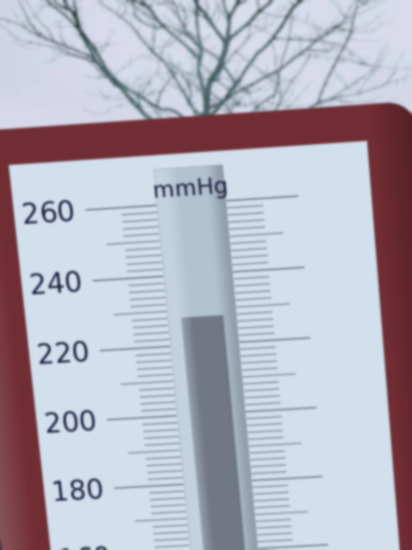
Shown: 228 mmHg
